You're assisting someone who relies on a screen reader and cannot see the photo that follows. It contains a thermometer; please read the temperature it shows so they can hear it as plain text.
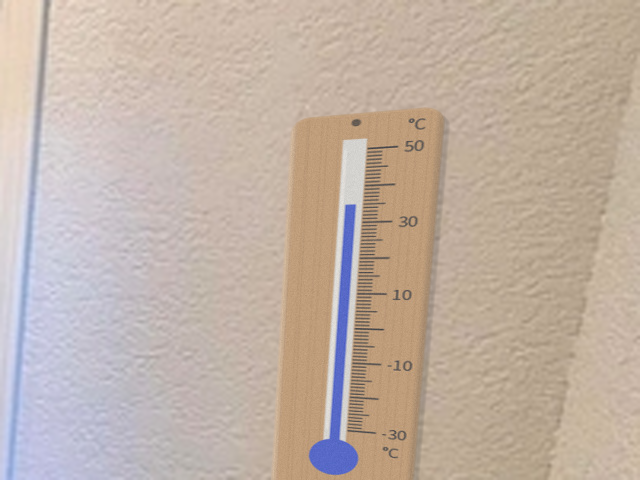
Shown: 35 °C
